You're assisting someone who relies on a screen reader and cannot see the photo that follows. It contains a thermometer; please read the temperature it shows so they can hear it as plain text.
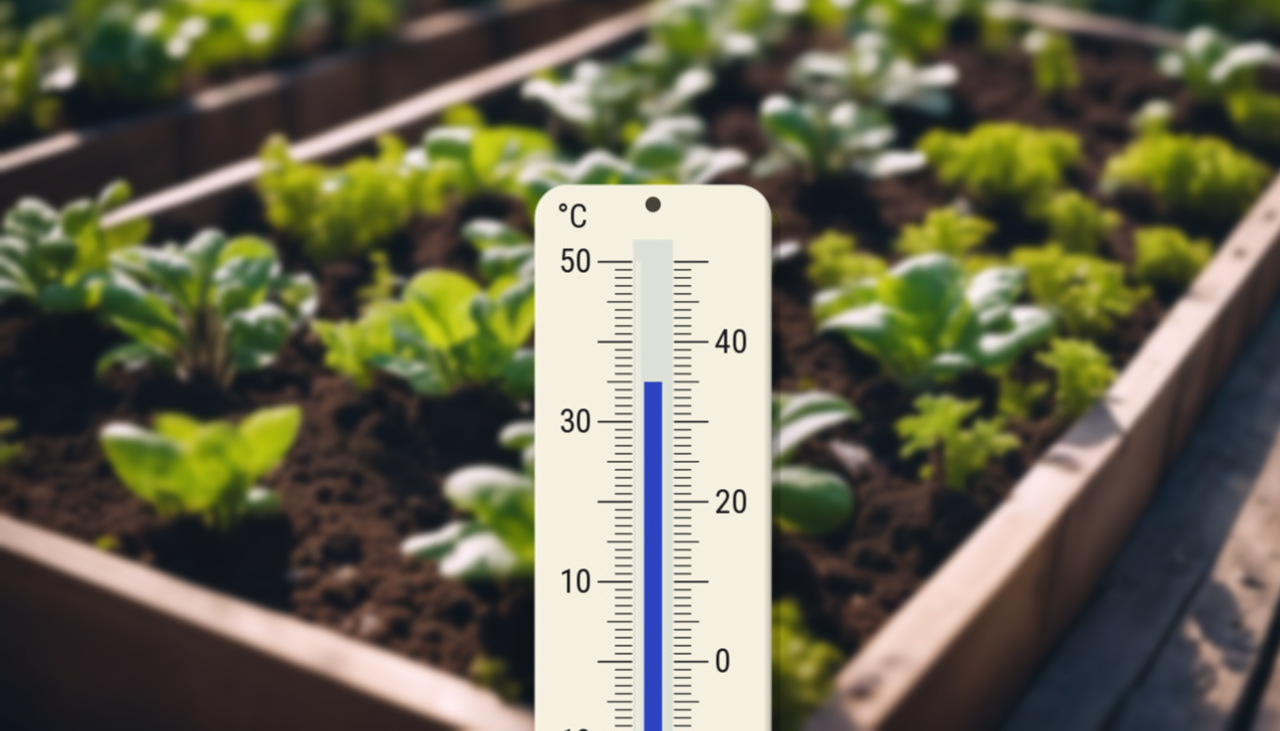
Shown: 35 °C
